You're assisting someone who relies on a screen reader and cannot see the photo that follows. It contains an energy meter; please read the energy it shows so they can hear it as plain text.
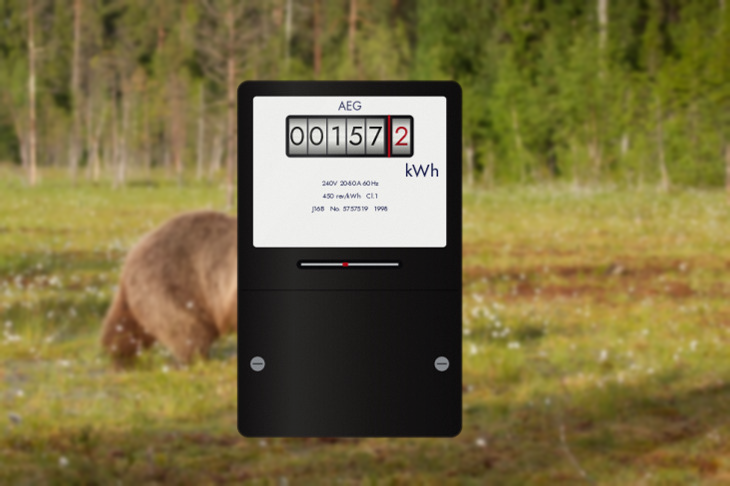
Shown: 157.2 kWh
